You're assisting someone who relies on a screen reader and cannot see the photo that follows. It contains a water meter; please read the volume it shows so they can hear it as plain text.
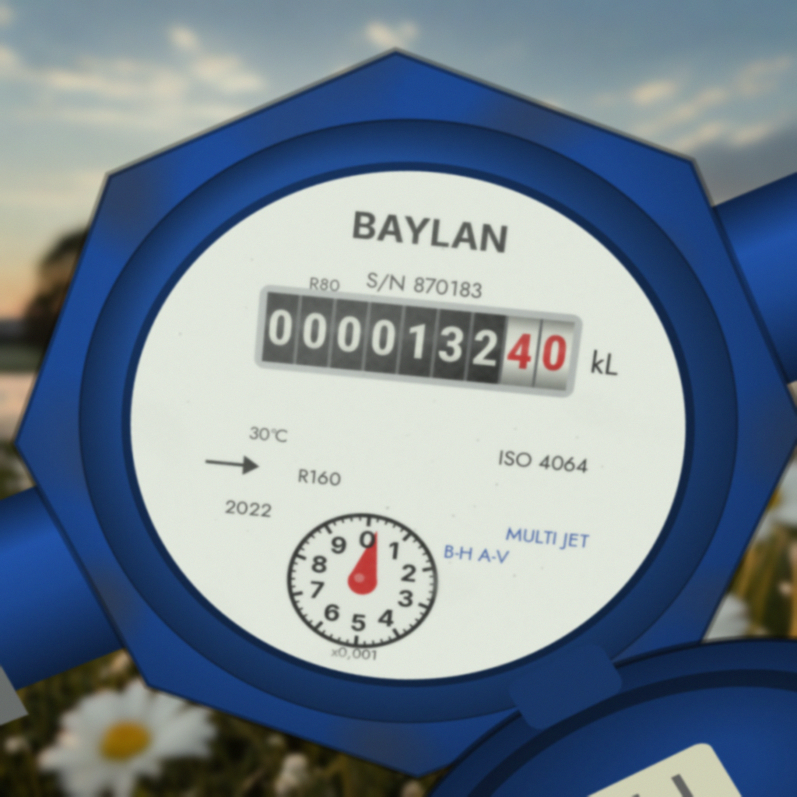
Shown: 132.400 kL
